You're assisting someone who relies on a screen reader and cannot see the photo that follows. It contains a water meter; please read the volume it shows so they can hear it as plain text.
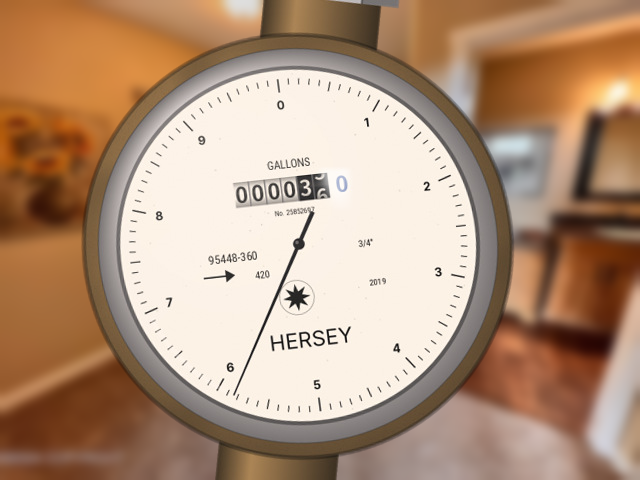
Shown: 355.8 gal
